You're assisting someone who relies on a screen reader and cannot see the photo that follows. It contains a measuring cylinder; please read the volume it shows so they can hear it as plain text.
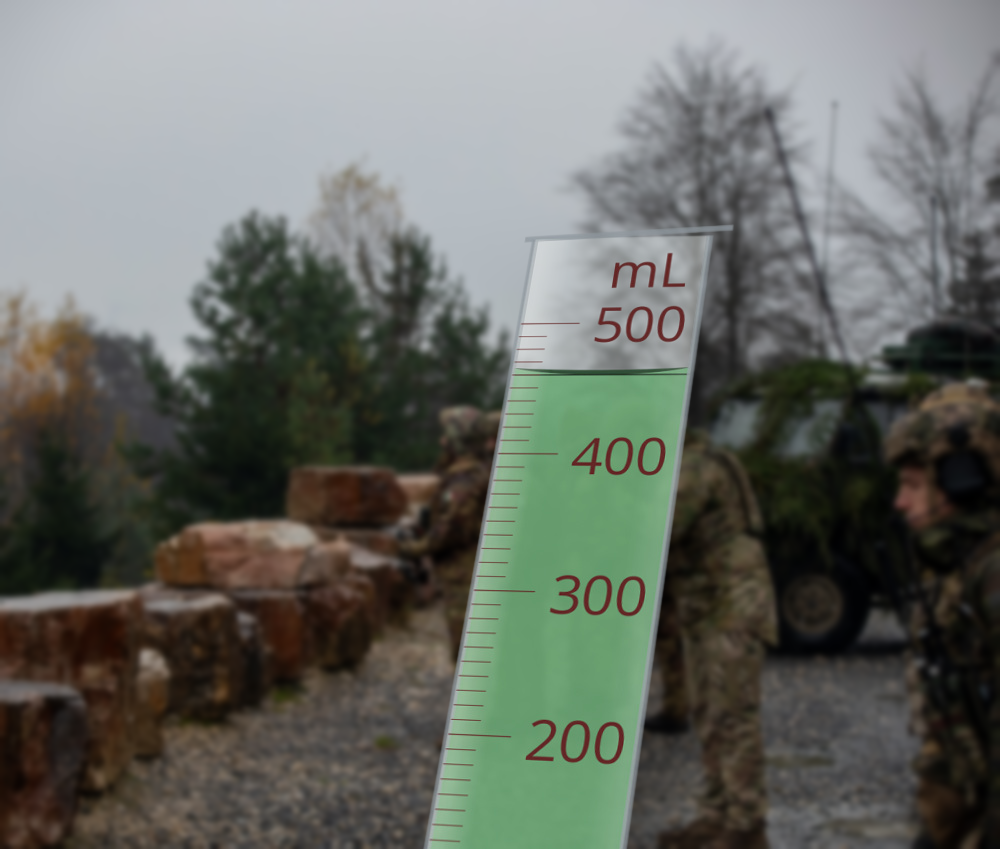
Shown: 460 mL
